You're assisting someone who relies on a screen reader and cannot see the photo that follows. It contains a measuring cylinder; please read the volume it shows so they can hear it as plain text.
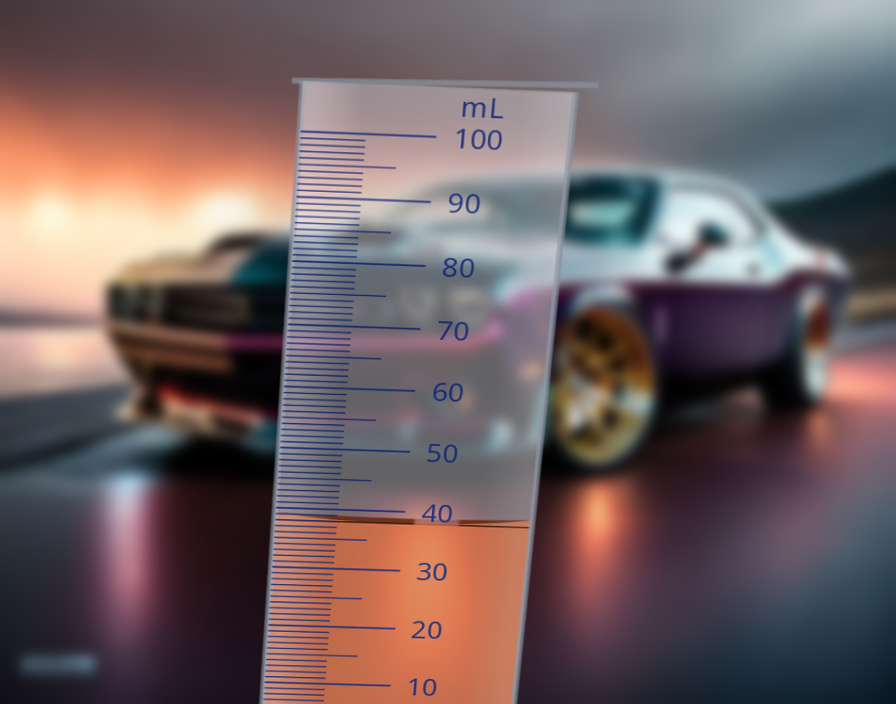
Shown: 38 mL
